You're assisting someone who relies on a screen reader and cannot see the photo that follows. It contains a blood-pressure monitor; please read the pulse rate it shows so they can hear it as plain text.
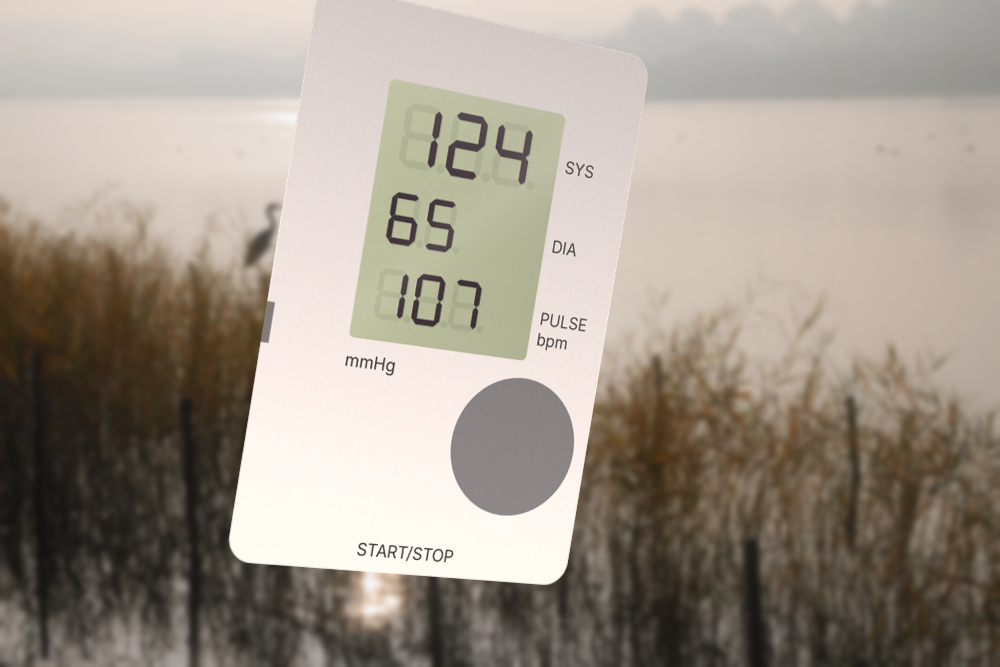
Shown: 107 bpm
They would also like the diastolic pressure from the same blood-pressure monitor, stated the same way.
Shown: 65 mmHg
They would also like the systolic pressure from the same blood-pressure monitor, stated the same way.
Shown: 124 mmHg
